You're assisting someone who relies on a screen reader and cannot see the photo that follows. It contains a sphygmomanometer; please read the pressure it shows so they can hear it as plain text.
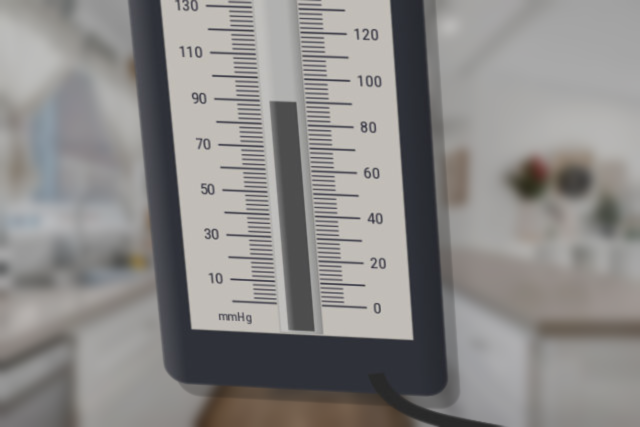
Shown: 90 mmHg
